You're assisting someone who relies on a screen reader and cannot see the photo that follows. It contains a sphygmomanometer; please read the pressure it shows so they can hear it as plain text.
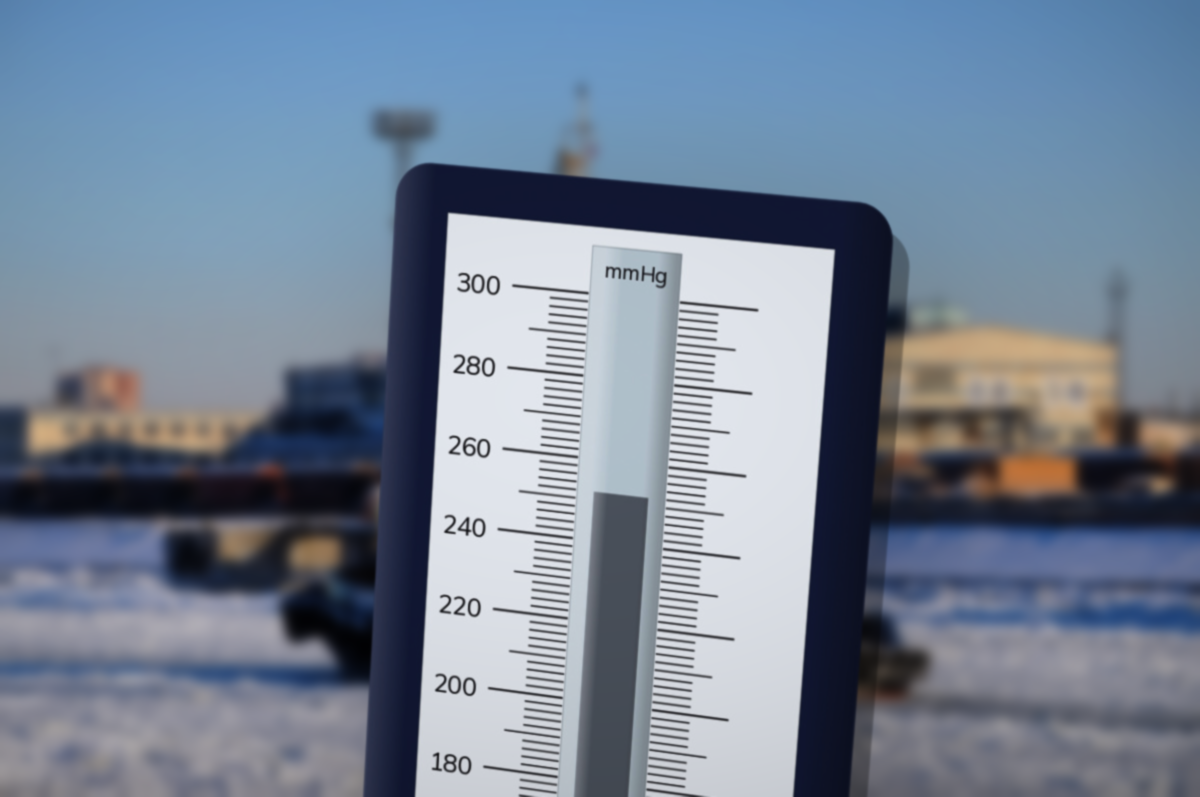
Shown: 252 mmHg
